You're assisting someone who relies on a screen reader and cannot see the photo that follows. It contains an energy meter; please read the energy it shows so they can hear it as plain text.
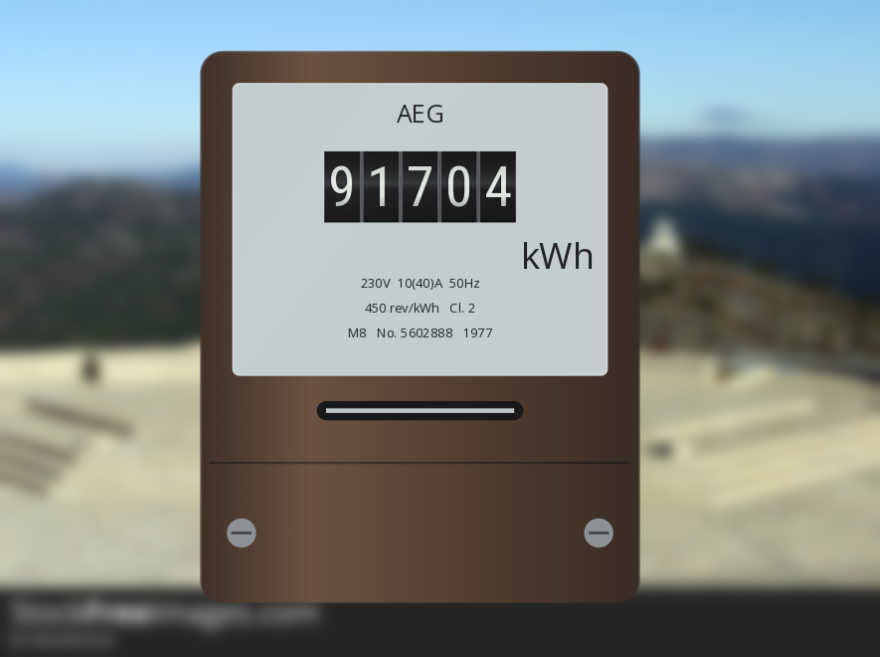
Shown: 91704 kWh
